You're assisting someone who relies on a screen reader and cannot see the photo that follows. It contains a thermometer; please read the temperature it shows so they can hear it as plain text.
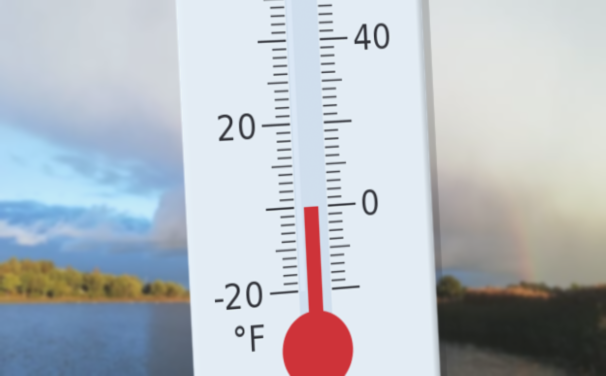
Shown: 0 °F
